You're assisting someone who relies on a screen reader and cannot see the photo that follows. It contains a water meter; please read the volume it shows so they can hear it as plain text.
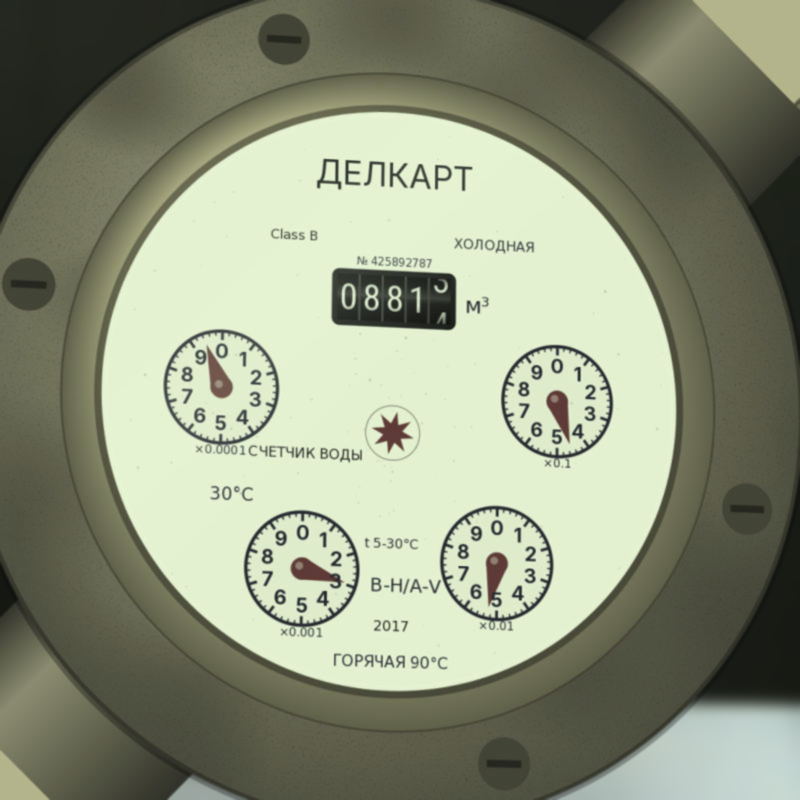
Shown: 8813.4529 m³
